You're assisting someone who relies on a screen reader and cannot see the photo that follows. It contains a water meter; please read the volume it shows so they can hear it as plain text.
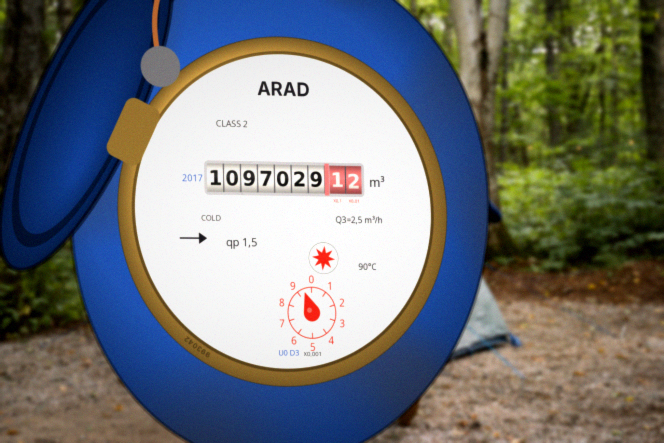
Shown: 1097029.119 m³
